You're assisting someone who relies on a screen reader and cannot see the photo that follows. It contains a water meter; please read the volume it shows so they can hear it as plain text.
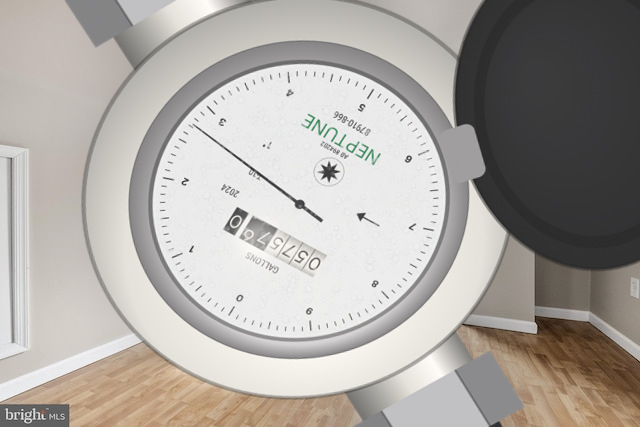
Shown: 575762.7 gal
